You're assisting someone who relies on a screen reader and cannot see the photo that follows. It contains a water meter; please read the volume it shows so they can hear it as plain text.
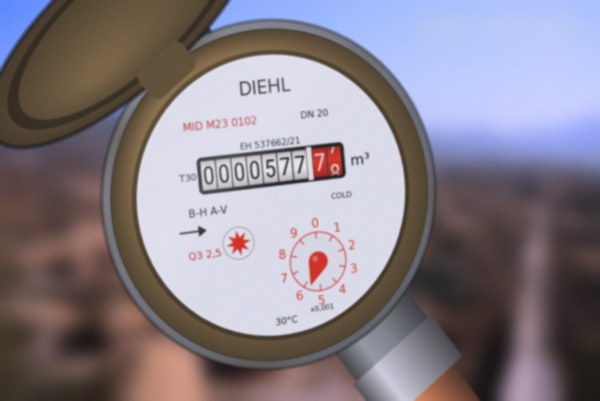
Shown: 577.775 m³
